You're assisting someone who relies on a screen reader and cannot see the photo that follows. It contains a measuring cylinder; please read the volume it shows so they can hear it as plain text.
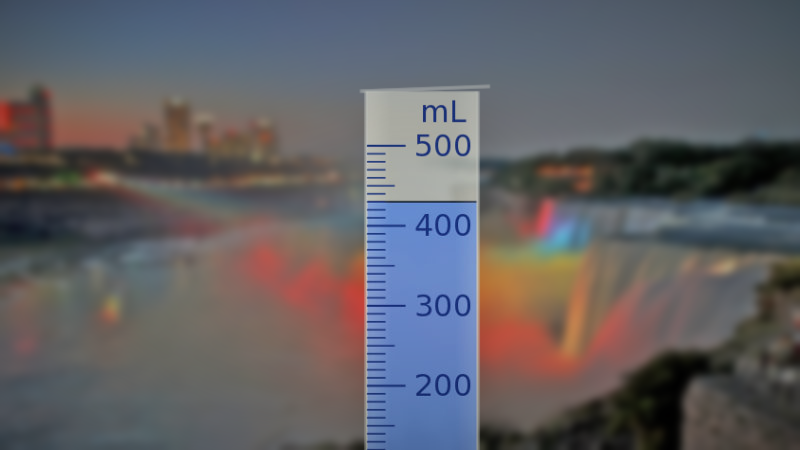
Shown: 430 mL
